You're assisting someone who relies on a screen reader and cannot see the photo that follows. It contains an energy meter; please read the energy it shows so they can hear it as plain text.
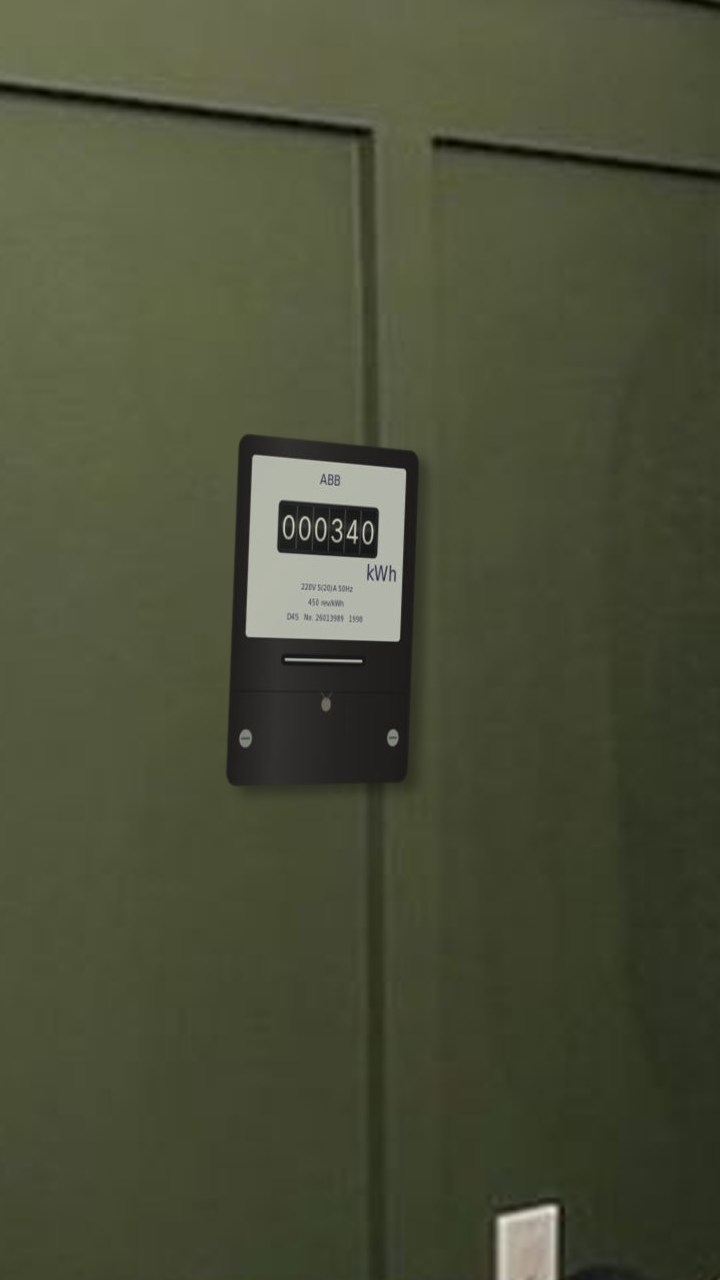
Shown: 340 kWh
